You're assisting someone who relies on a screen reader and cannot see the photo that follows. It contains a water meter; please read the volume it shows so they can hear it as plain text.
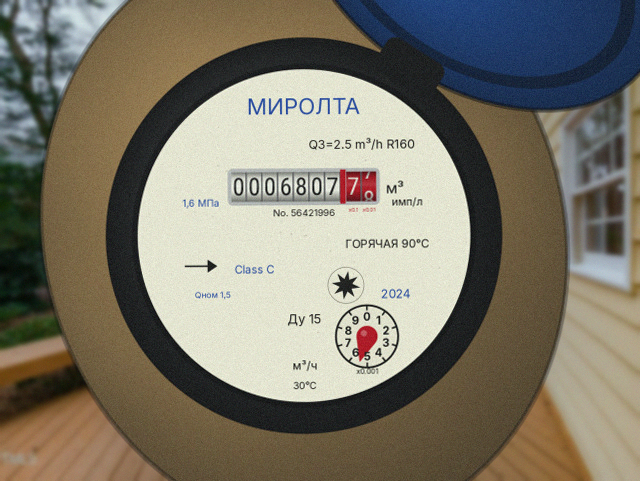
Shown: 6807.775 m³
